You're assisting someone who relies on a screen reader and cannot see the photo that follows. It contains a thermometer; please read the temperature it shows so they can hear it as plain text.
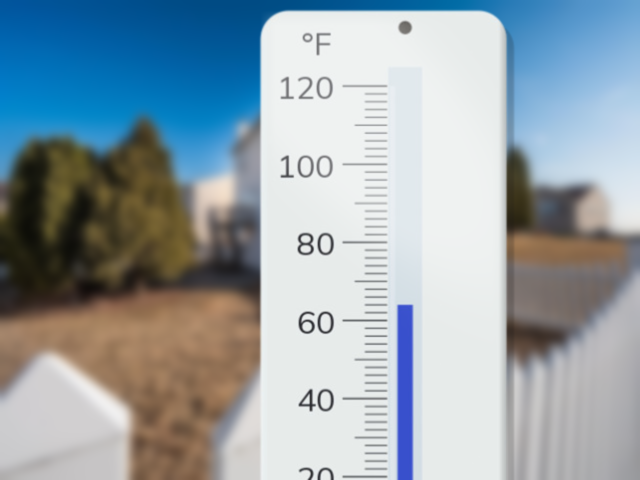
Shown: 64 °F
